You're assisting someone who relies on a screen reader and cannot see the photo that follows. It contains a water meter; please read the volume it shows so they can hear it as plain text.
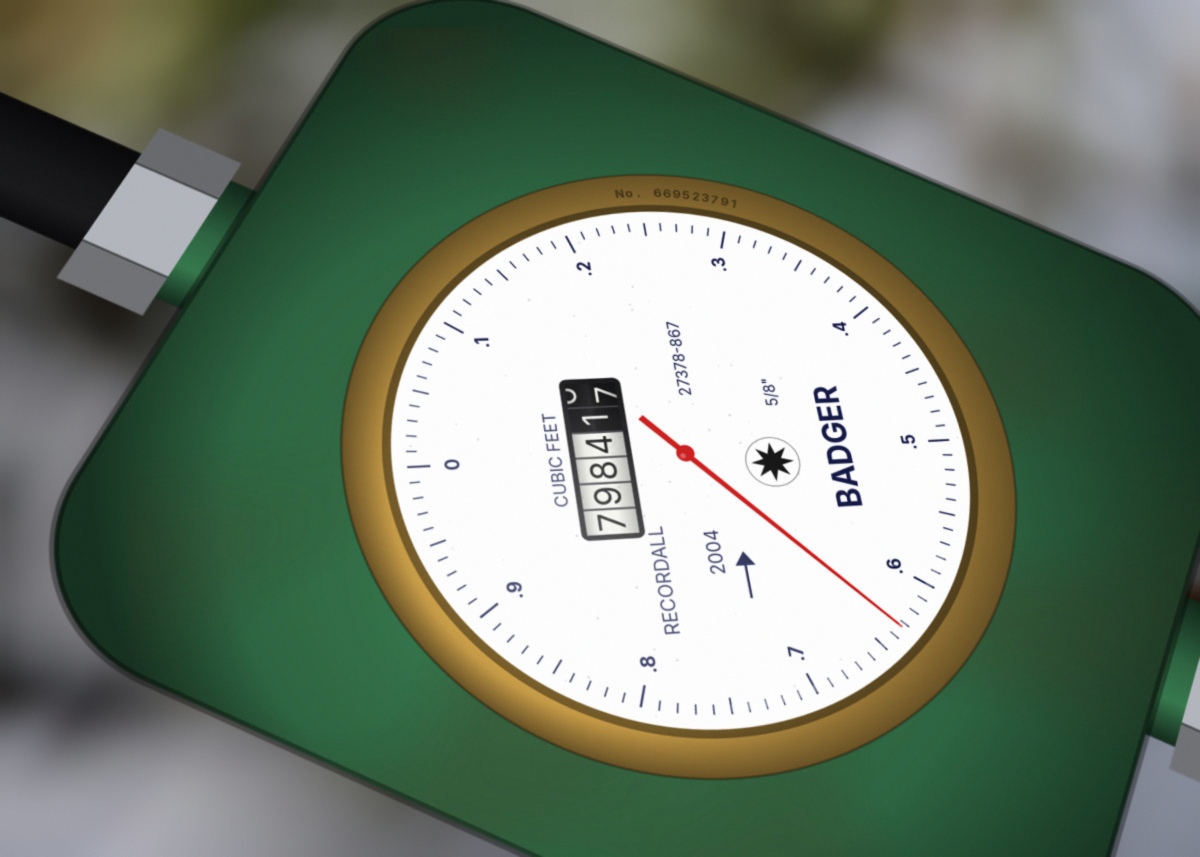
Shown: 798416.63 ft³
